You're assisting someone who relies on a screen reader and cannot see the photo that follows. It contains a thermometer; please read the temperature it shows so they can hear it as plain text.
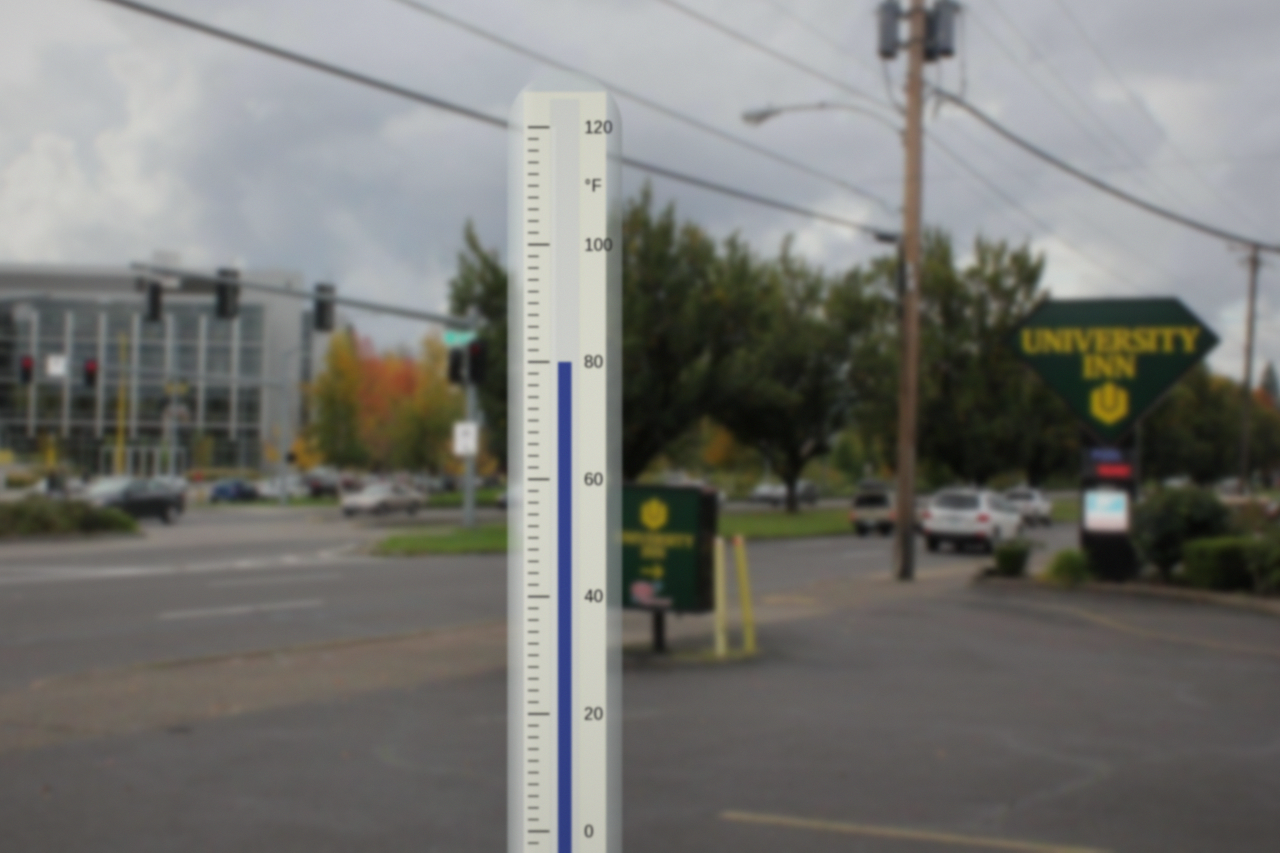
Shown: 80 °F
